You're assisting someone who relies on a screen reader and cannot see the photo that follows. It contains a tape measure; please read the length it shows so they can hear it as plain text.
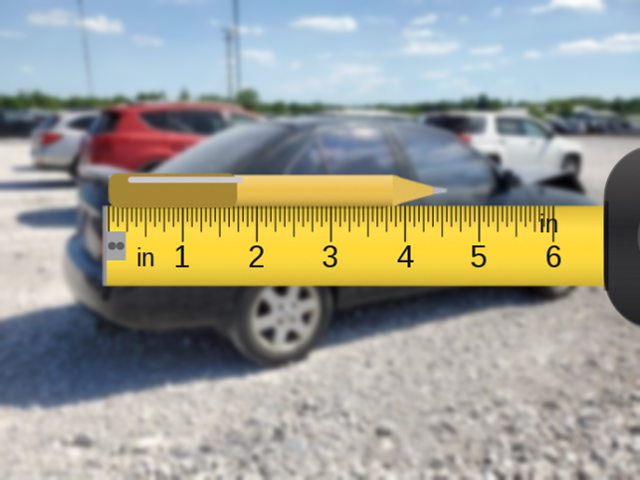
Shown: 4.5625 in
